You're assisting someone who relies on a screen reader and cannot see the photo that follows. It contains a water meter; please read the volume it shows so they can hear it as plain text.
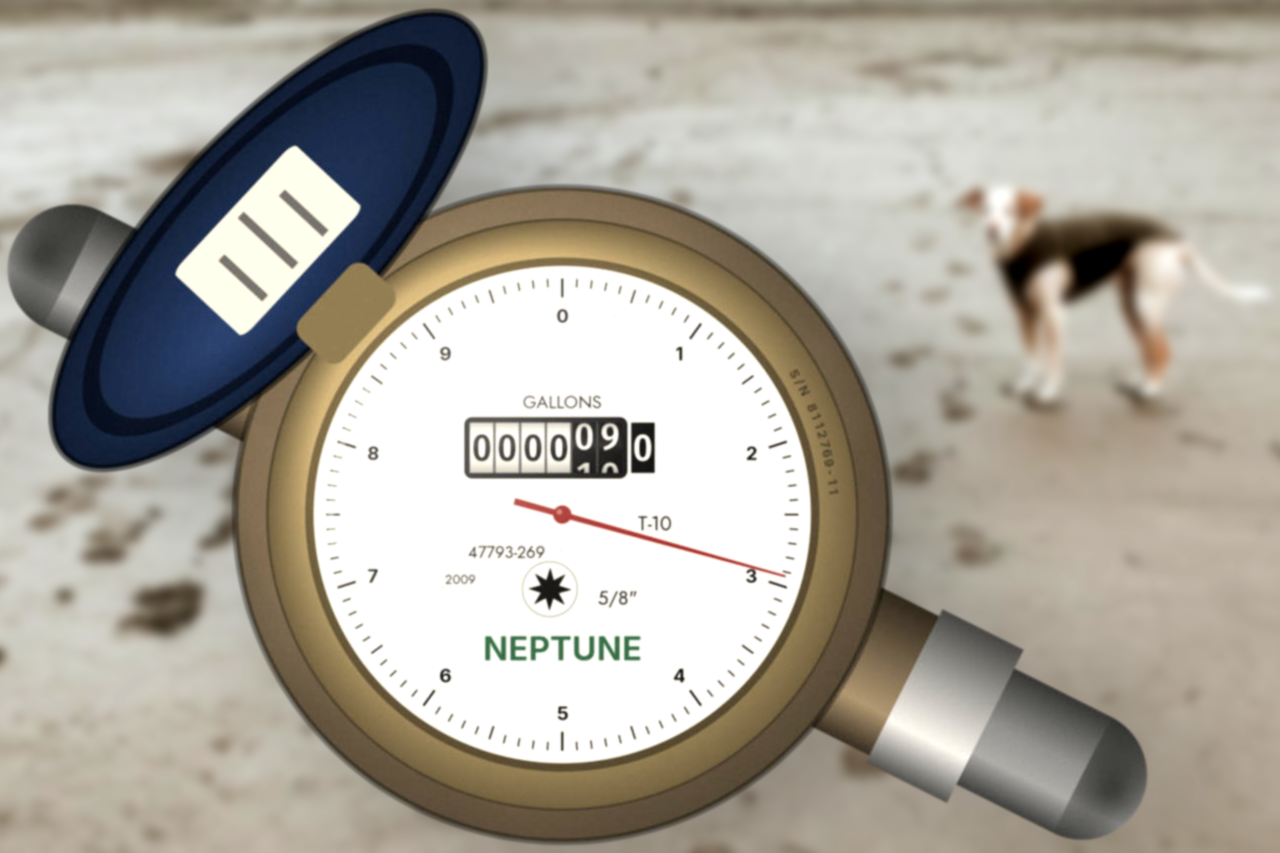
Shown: 92.9 gal
